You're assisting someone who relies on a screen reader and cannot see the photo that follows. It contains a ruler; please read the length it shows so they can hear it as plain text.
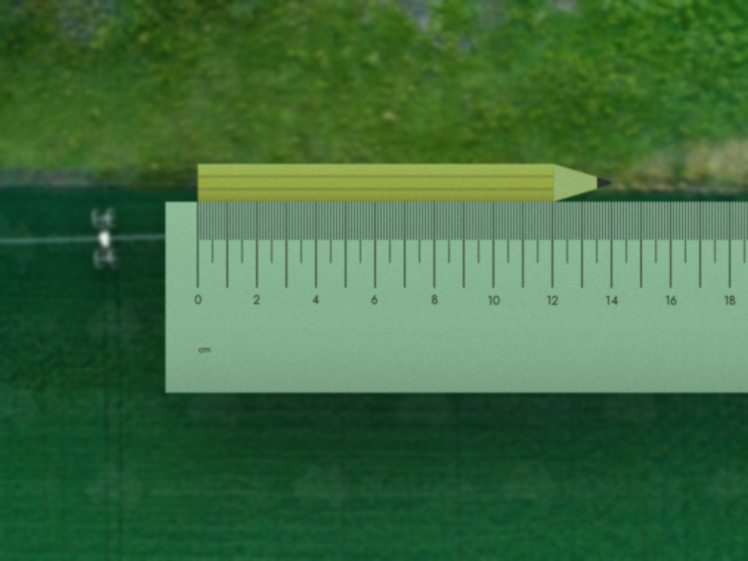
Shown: 14 cm
